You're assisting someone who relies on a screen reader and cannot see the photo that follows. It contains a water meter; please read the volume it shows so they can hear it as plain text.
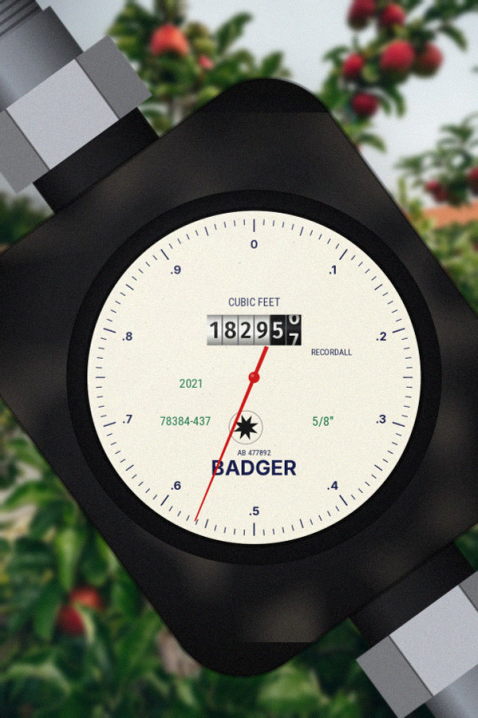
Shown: 182956.56 ft³
